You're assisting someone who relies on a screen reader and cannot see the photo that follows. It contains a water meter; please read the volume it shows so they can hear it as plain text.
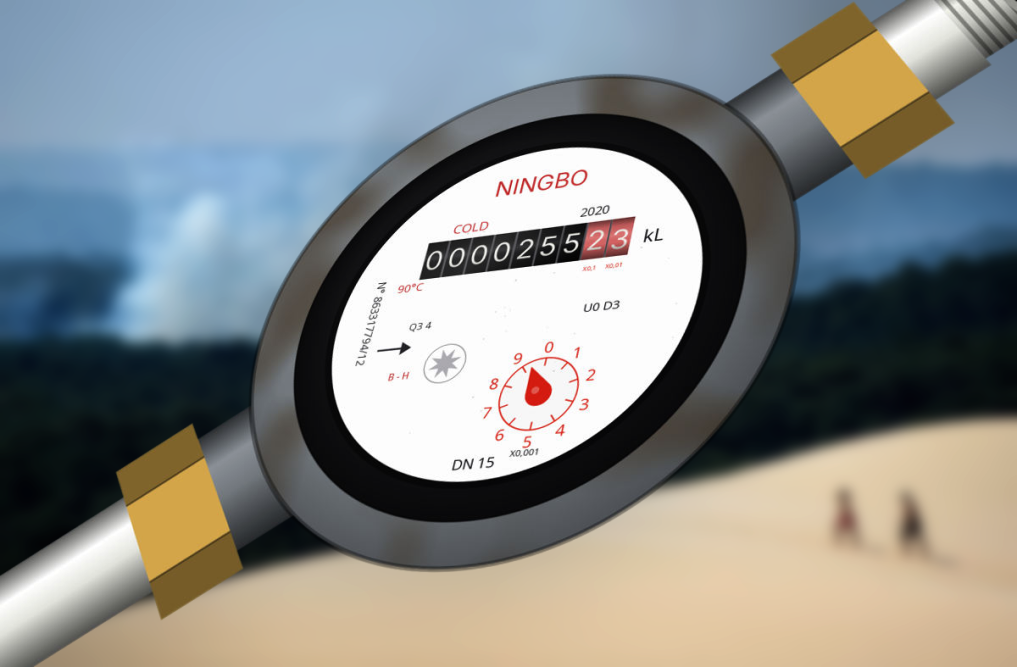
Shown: 255.229 kL
